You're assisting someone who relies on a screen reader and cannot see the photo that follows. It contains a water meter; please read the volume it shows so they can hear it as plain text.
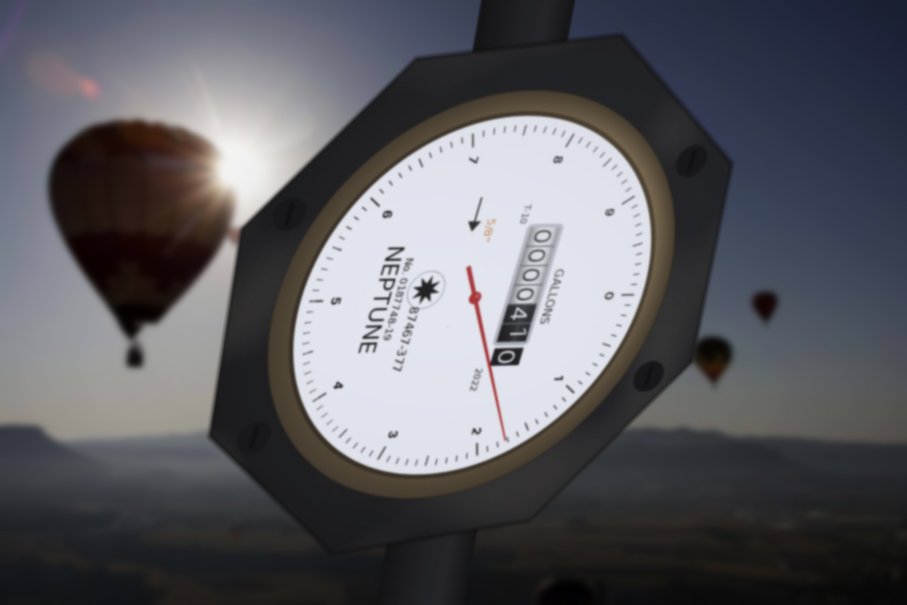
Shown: 411.7 gal
